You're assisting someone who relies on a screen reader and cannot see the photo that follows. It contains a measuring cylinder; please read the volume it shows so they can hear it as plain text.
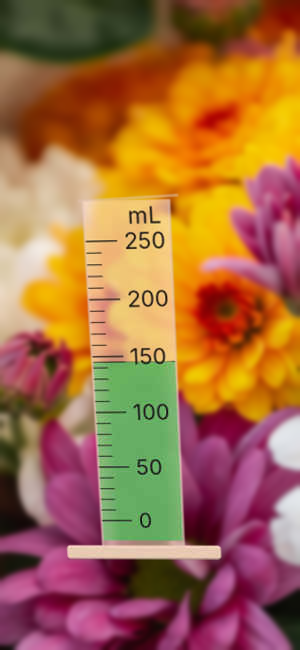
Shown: 145 mL
